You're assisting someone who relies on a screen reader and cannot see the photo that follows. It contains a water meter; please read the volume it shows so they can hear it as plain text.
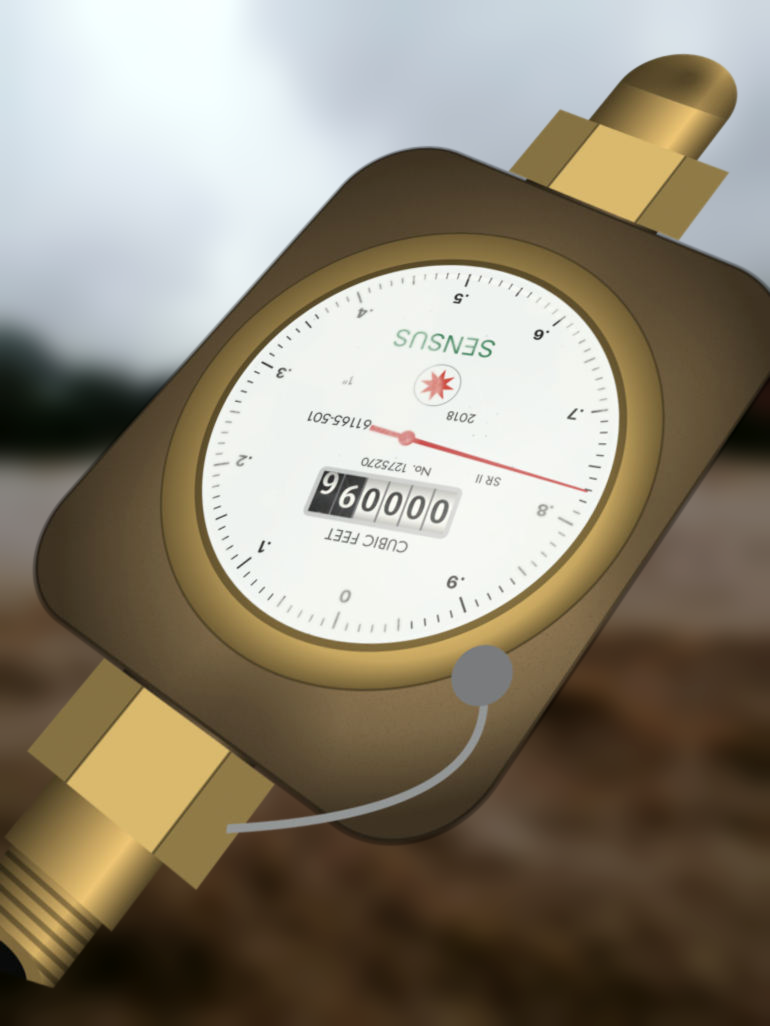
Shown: 95.77 ft³
